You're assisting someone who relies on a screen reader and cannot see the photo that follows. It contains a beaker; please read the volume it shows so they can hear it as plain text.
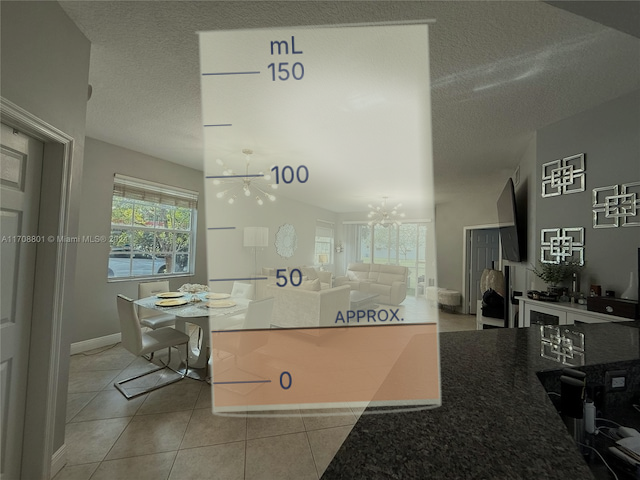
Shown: 25 mL
